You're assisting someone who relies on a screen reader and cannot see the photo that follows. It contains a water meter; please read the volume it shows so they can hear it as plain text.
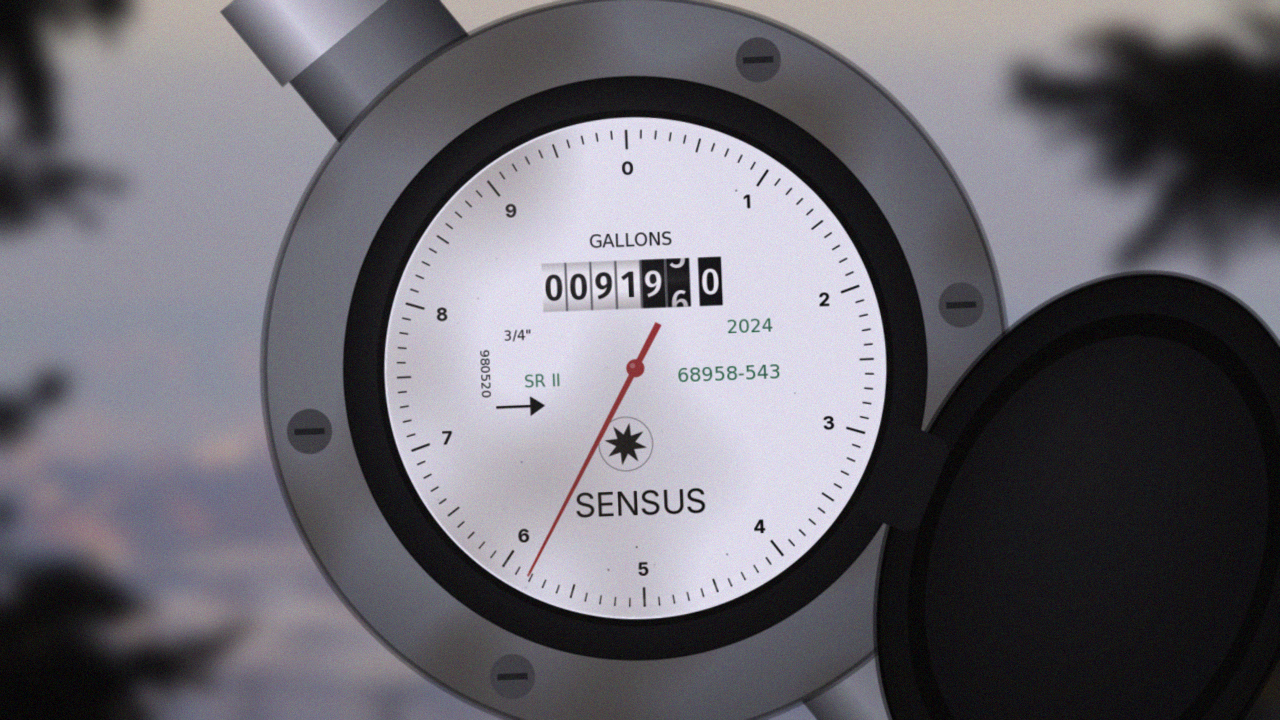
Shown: 91955.8 gal
